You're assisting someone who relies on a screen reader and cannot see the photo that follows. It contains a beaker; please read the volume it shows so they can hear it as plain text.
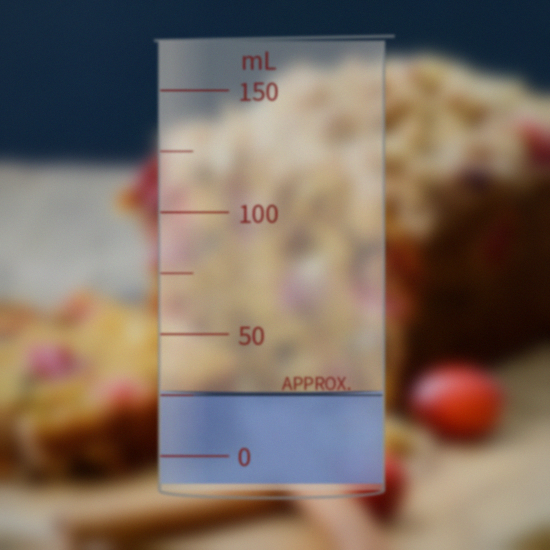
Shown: 25 mL
